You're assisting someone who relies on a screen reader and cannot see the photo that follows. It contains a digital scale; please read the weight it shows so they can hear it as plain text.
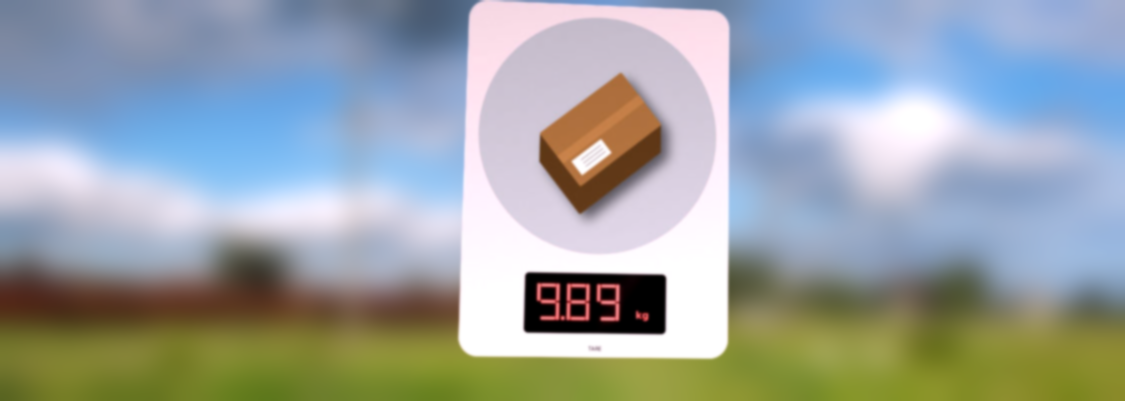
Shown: 9.89 kg
